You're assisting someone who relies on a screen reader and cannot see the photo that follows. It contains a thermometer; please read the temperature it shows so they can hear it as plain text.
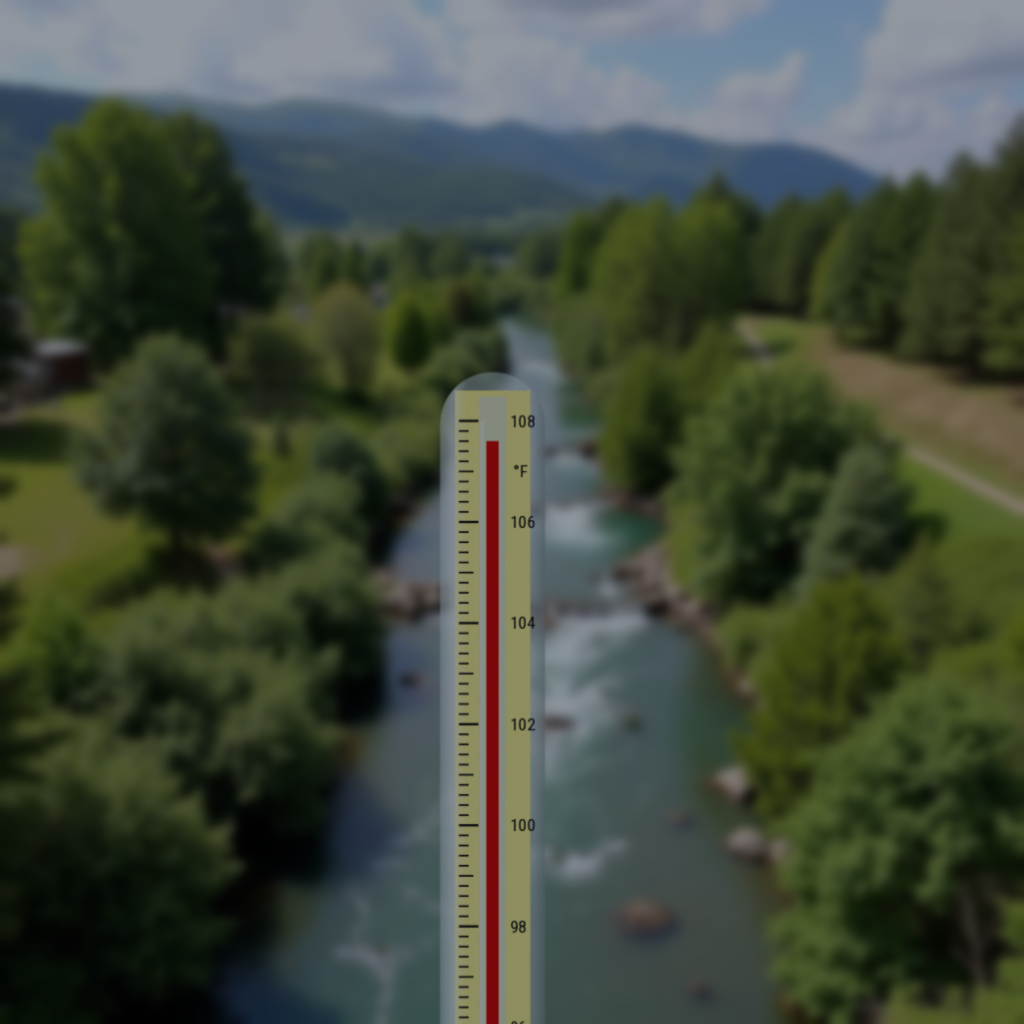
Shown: 107.6 °F
